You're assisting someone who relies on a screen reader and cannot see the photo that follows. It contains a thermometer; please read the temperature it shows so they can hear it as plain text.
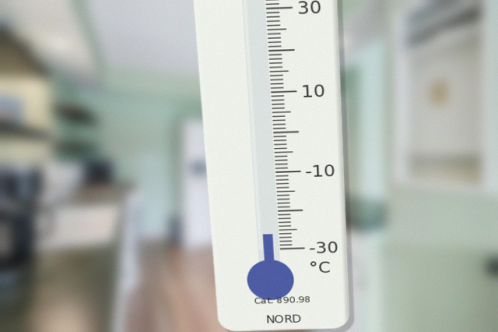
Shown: -26 °C
